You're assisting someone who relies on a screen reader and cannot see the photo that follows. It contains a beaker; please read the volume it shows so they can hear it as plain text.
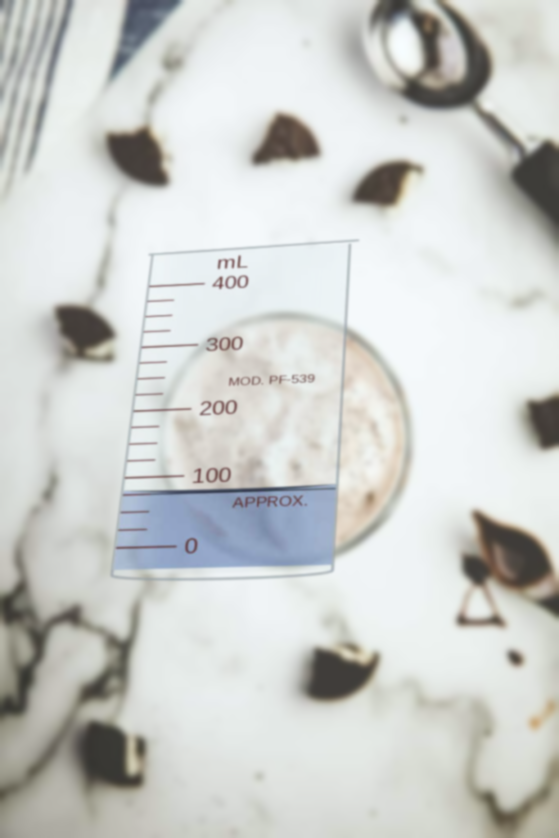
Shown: 75 mL
